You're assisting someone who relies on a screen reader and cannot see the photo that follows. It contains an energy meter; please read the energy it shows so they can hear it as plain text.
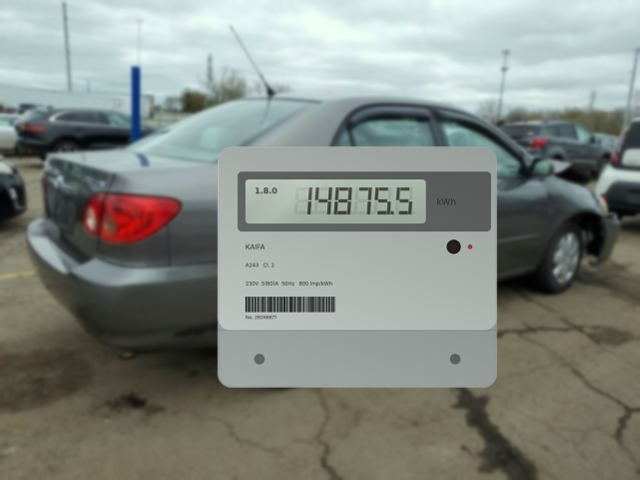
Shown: 14875.5 kWh
